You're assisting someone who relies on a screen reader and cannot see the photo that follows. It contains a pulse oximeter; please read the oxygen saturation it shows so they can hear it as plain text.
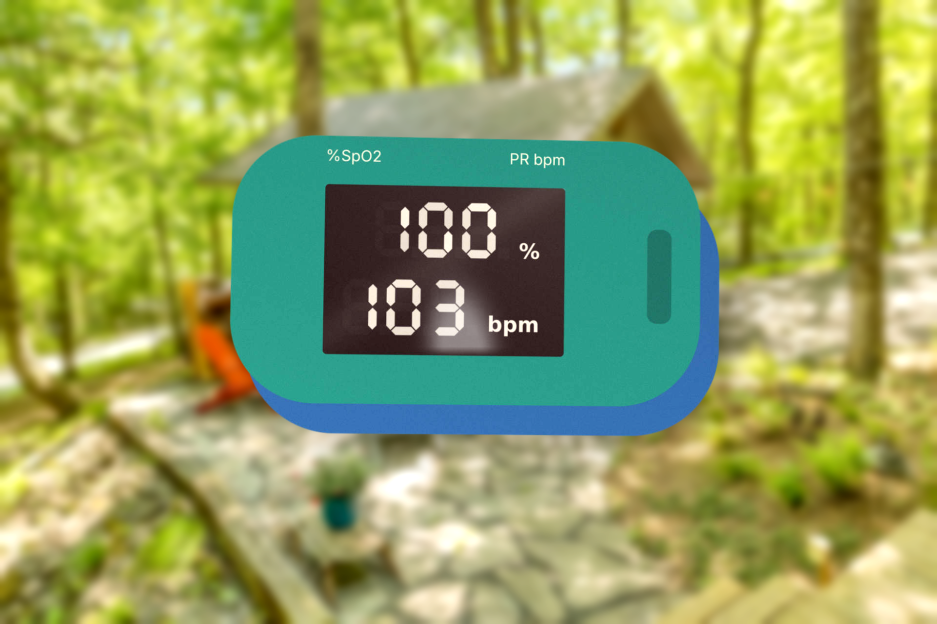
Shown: 100 %
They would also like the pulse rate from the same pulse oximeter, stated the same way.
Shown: 103 bpm
